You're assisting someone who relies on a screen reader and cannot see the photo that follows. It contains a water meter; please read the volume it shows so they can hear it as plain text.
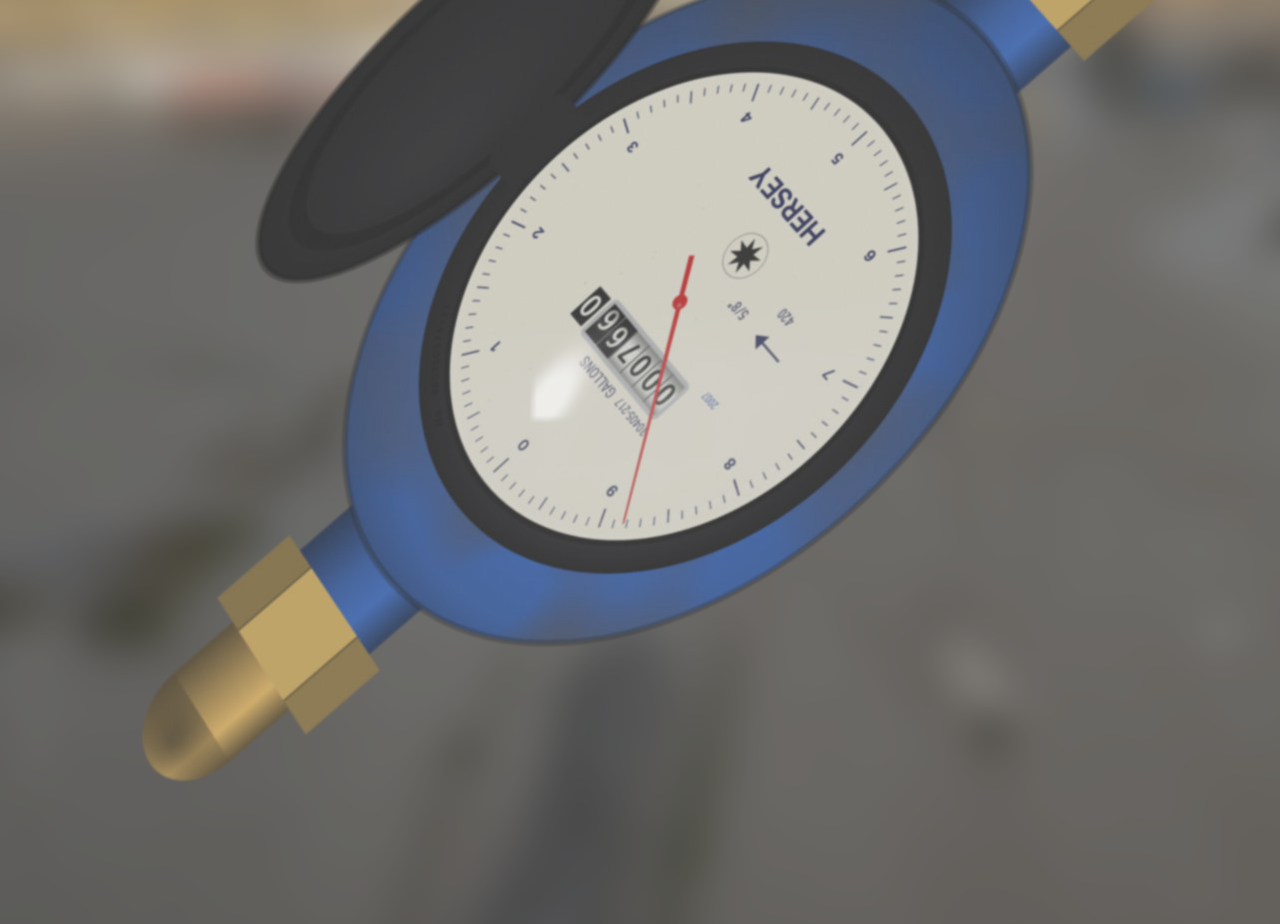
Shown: 7658.8 gal
